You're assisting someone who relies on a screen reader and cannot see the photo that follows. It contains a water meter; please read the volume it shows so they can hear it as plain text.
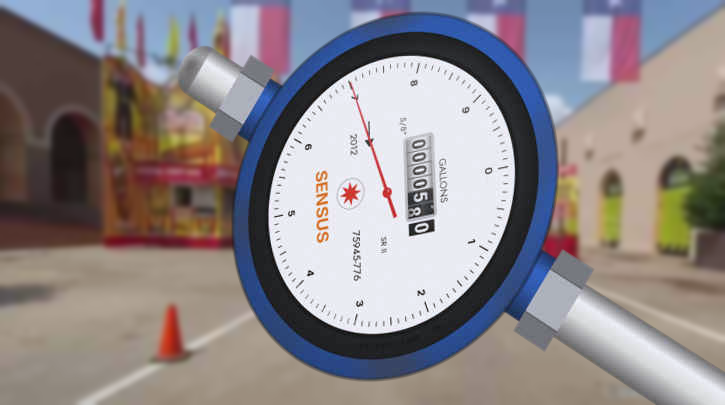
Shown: 577.0 gal
